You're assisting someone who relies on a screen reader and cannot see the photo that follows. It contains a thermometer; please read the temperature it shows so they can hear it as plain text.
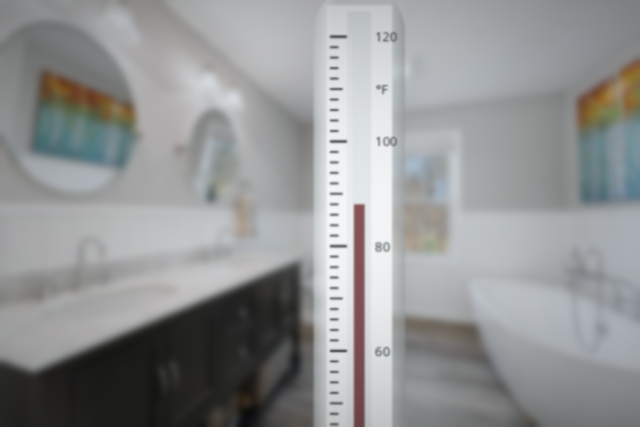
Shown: 88 °F
